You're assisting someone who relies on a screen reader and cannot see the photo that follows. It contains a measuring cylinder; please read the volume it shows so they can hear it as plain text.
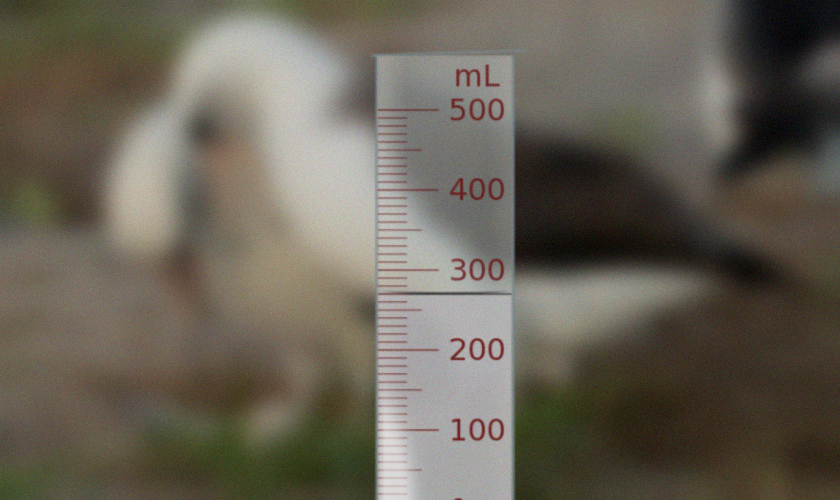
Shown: 270 mL
